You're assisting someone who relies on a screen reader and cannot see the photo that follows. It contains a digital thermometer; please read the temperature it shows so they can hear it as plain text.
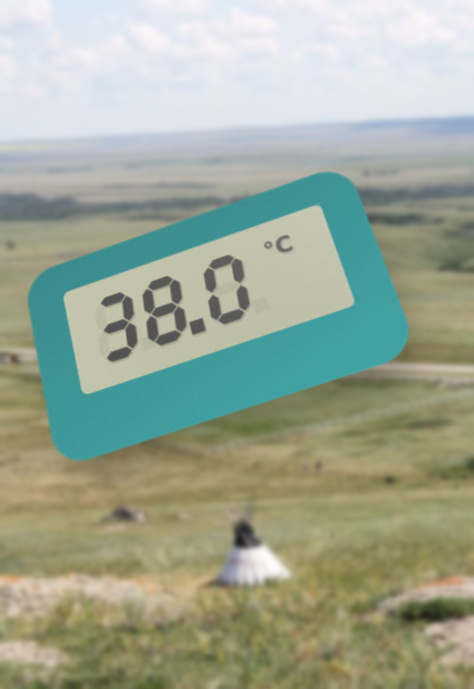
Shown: 38.0 °C
